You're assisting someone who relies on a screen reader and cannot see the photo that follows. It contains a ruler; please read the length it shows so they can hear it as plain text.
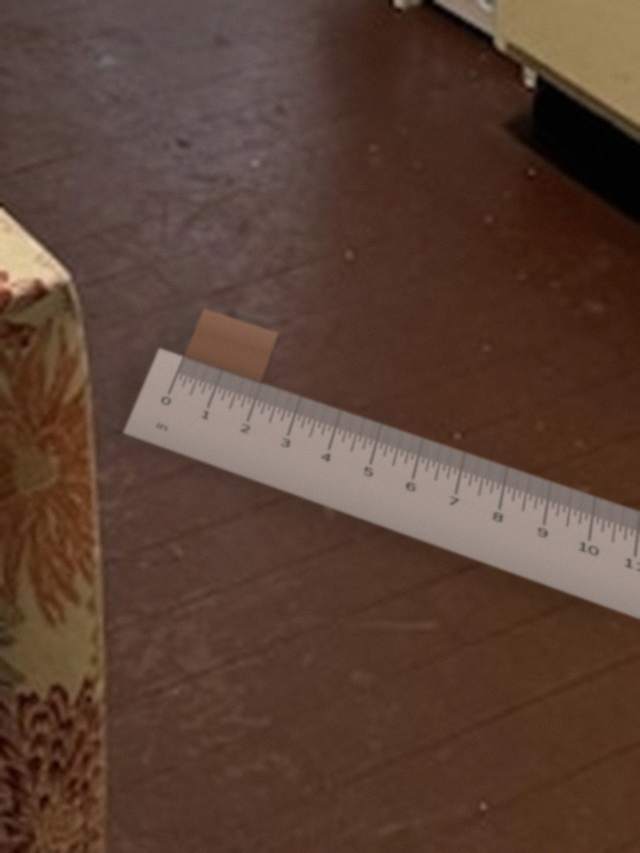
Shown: 2 in
